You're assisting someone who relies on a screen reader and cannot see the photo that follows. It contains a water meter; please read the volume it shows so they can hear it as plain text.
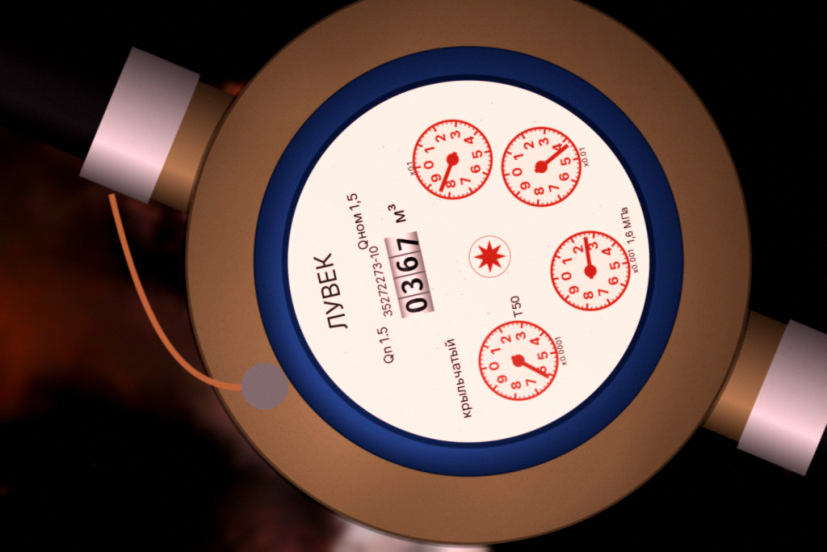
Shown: 366.8426 m³
